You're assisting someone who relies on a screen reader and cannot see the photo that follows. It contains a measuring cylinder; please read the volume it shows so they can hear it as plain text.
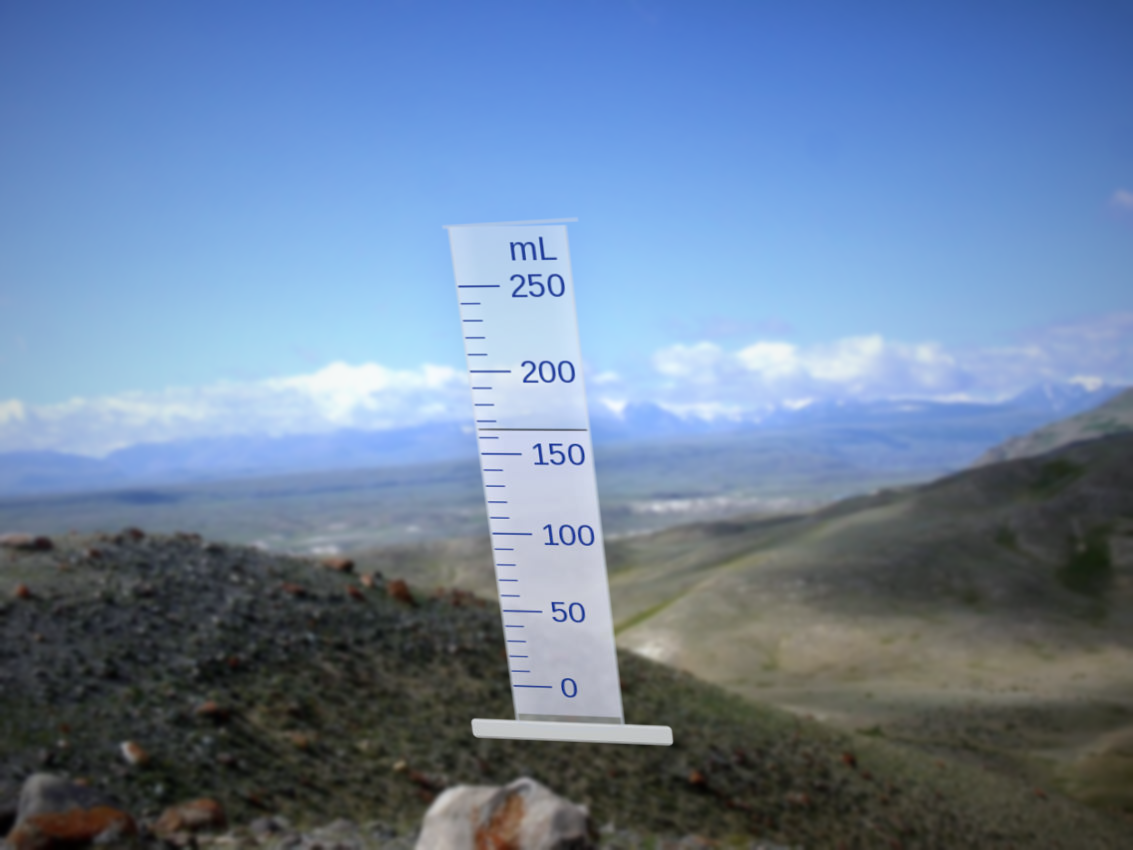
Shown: 165 mL
